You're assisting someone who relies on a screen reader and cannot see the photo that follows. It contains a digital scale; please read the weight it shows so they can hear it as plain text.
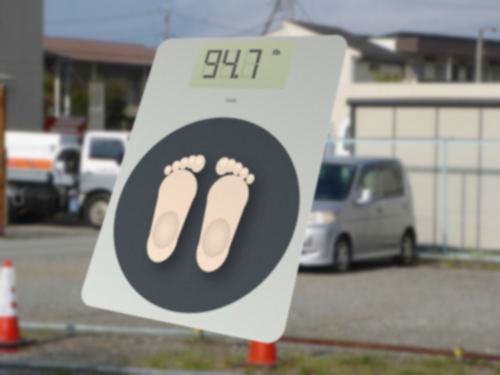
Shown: 94.7 lb
